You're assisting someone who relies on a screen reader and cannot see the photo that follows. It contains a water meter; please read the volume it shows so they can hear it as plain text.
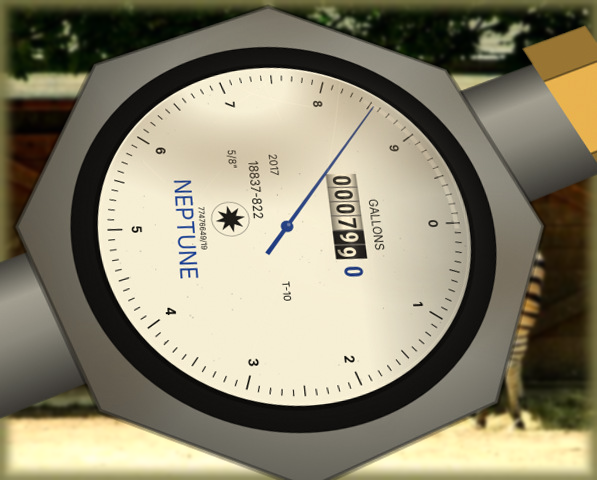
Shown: 7988.5 gal
